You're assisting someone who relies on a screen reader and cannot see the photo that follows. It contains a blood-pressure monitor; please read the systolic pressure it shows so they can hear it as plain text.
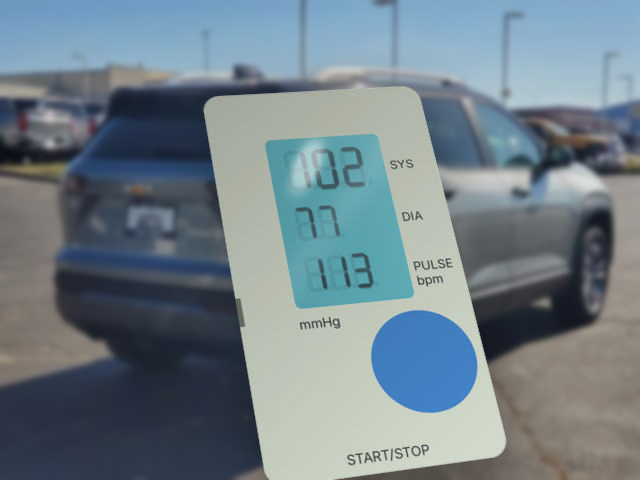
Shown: 102 mmHg
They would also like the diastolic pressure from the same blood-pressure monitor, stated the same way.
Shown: 77 mmHg
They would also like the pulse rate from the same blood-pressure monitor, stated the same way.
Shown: 113 bpm
